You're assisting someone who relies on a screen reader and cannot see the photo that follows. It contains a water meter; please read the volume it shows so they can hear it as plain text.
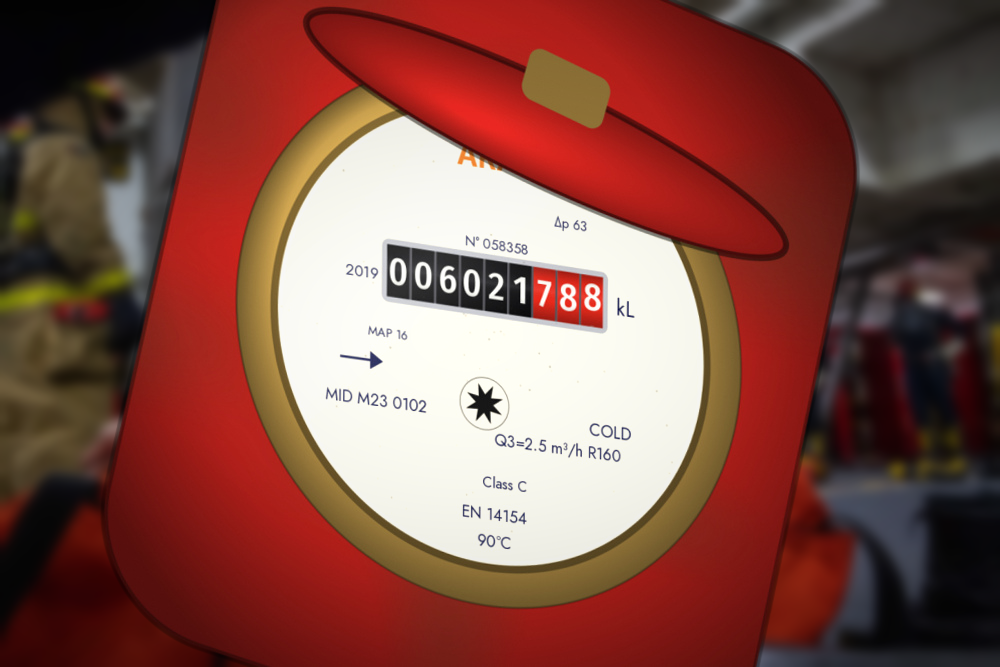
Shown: 6021.788 kL
